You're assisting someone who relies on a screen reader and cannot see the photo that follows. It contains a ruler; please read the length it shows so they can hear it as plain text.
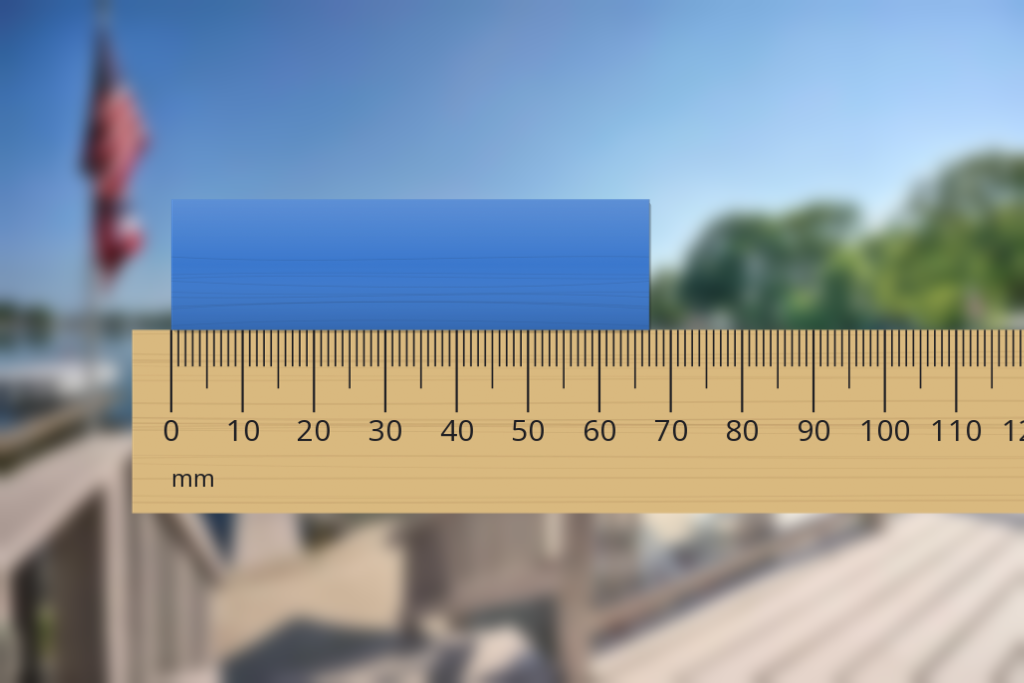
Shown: 67 mm
